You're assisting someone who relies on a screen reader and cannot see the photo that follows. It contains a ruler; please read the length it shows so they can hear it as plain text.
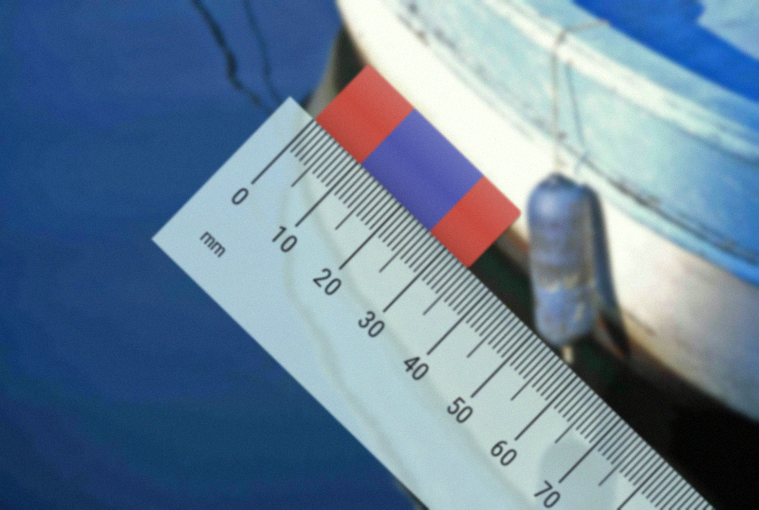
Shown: 35 mm
